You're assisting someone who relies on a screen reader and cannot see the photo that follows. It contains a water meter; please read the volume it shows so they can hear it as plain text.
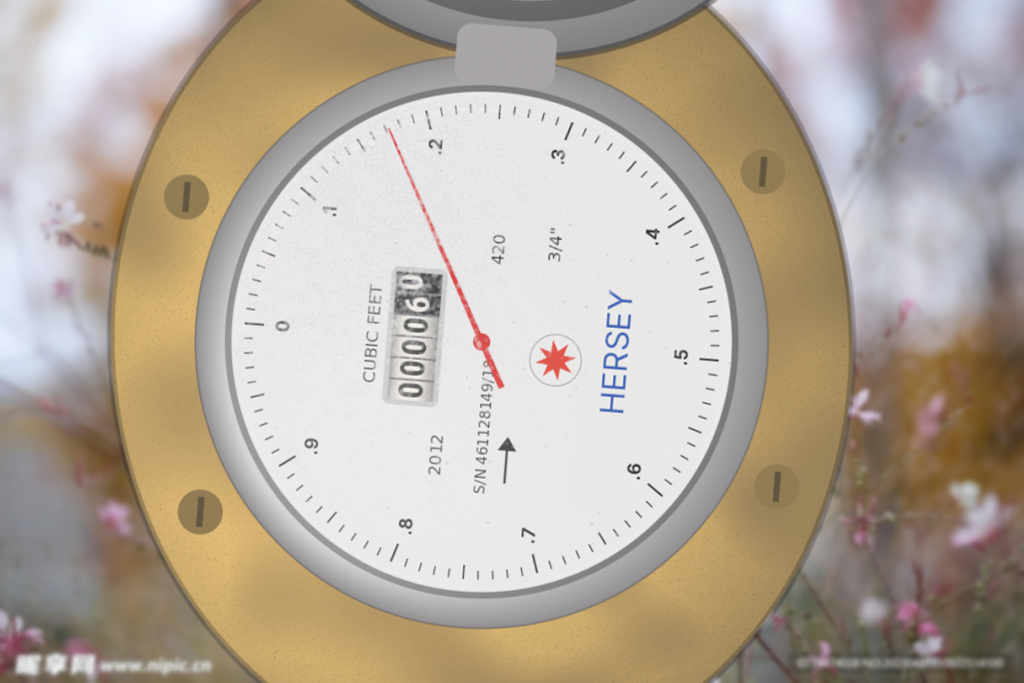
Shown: 60.17 ft³
